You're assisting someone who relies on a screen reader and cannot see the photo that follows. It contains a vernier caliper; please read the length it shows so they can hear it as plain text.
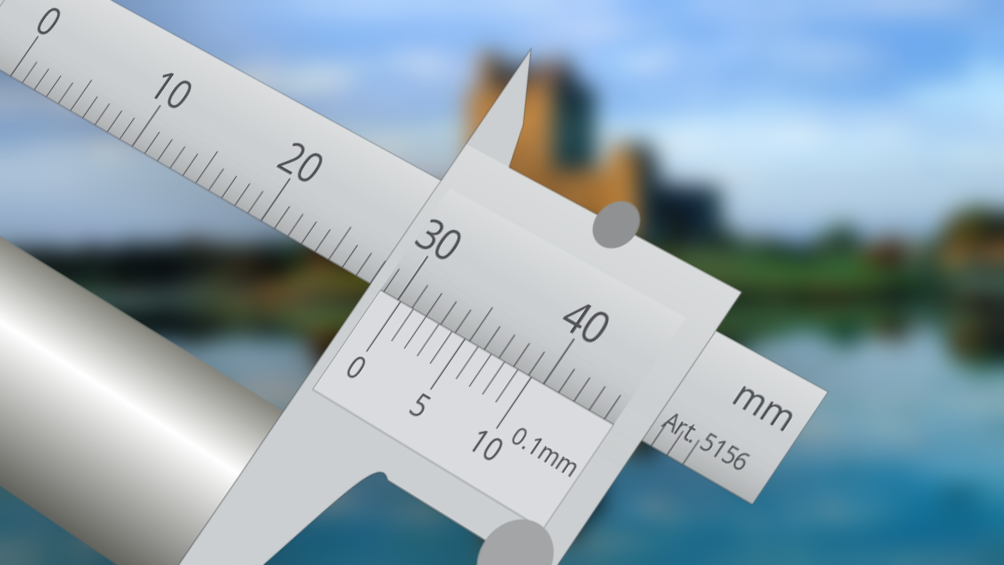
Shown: 30.2 mm
